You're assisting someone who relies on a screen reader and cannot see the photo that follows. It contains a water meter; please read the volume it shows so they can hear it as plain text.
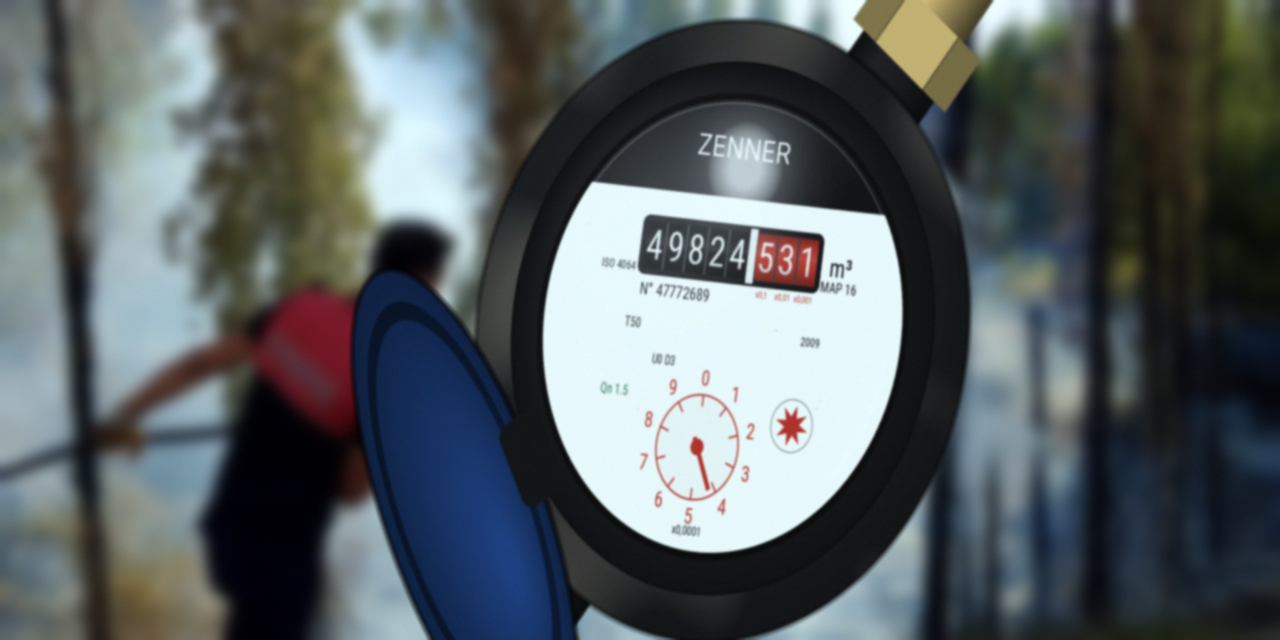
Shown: 49824.5314 m³
